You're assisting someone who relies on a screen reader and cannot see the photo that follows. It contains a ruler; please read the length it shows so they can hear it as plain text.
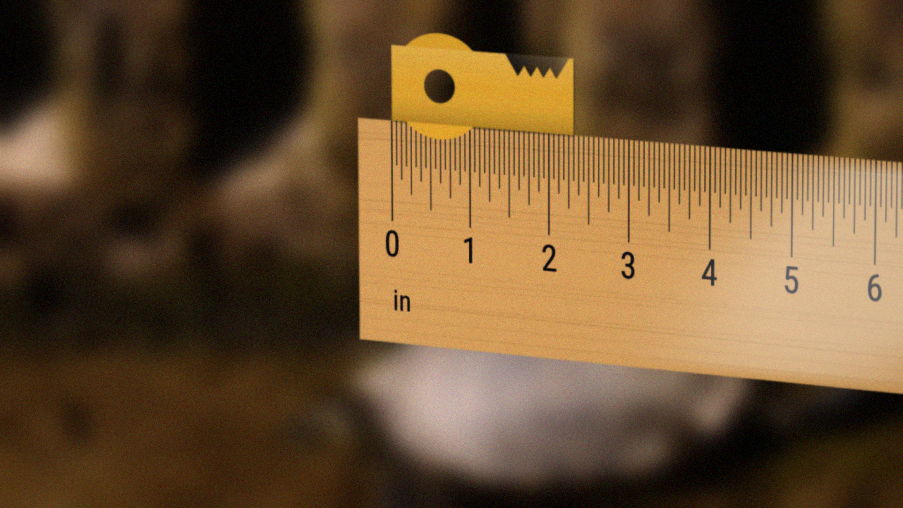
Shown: 2.3125 in
